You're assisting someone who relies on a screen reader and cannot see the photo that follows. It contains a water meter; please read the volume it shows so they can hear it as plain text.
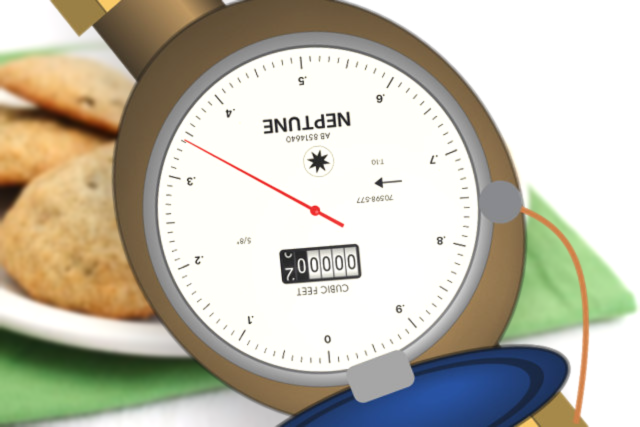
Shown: 2.34 ft³
